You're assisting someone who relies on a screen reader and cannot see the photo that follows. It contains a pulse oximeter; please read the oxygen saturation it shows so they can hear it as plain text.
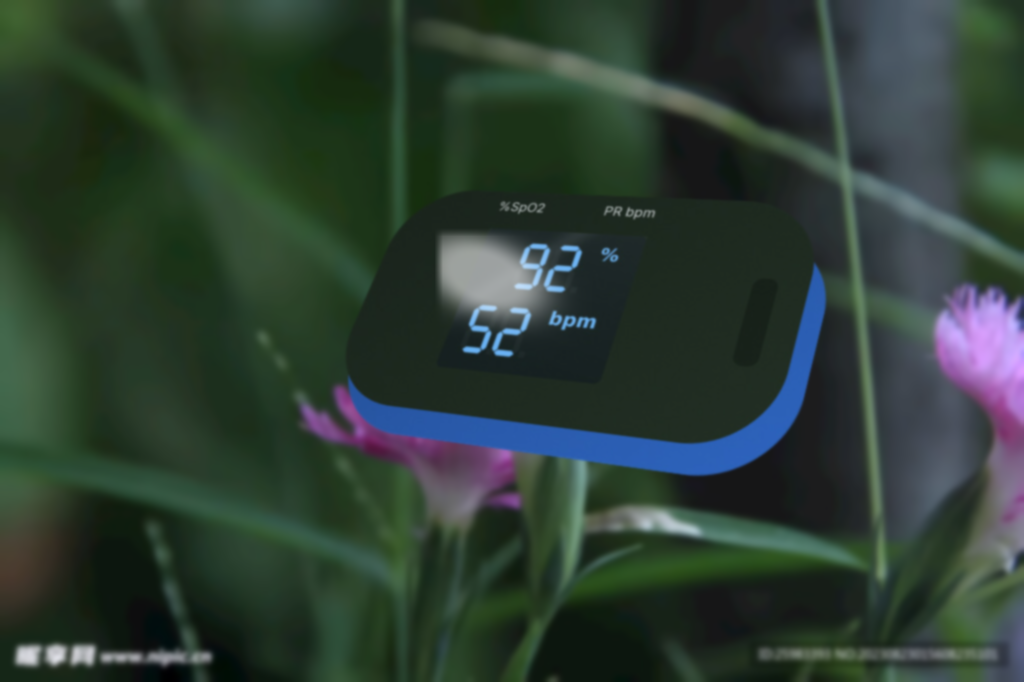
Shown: 92 %
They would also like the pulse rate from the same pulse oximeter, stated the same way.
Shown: 52 bpm
